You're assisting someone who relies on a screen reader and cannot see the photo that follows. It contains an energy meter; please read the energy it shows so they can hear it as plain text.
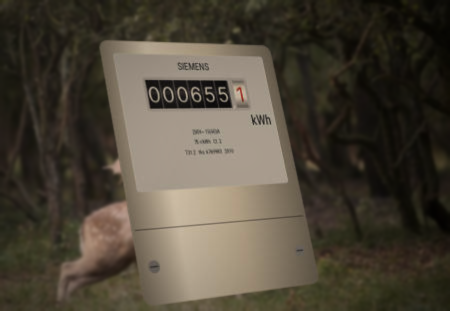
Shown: 655.1 kWh
